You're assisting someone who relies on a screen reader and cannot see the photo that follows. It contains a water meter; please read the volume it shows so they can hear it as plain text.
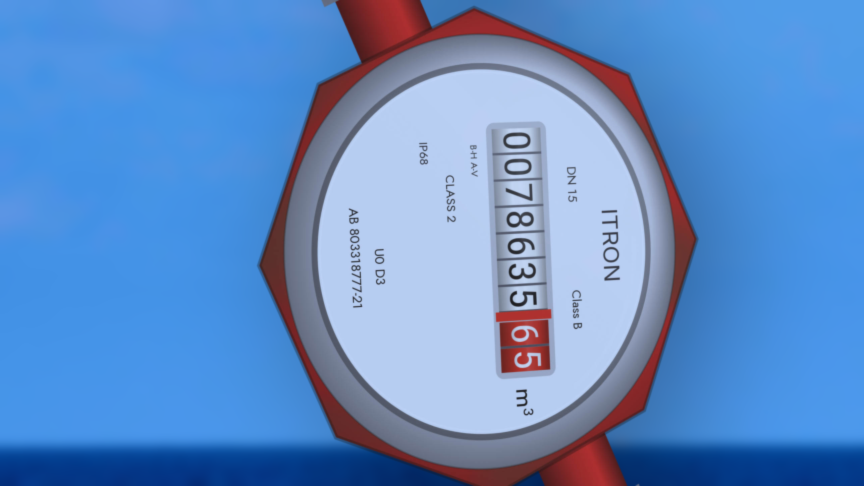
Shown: 78635.65 m³
